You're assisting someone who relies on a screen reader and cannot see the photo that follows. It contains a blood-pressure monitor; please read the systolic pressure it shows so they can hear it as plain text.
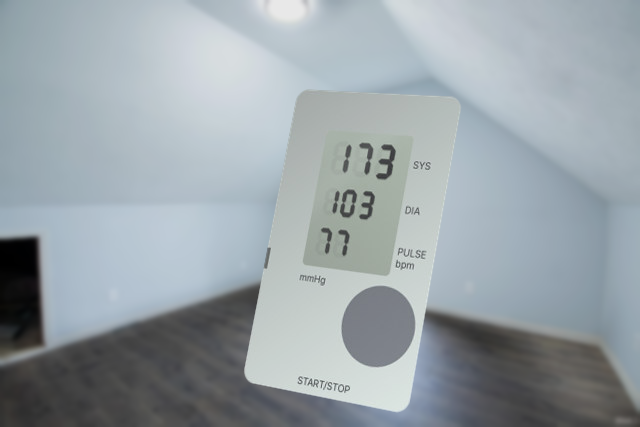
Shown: 173 mmHg
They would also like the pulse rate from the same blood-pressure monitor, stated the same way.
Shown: 77 bpm
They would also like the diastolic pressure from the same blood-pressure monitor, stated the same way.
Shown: 103 mmHg
